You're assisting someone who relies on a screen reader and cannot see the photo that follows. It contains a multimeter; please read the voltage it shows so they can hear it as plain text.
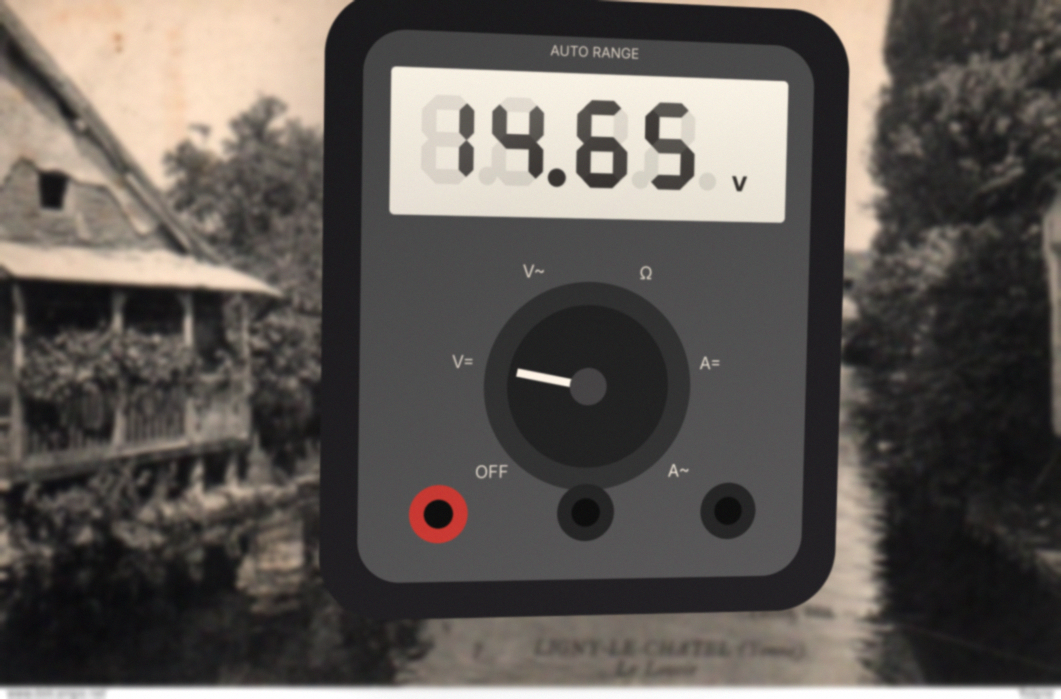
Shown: 14.65 V
